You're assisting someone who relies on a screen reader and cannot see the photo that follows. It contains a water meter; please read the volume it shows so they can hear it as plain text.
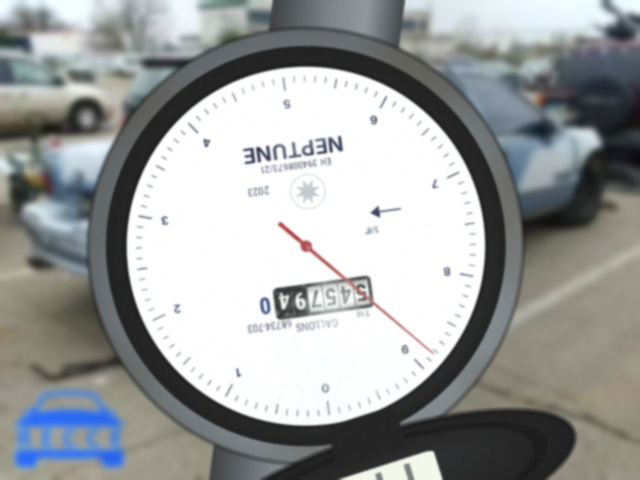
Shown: 5457938.8 gal
